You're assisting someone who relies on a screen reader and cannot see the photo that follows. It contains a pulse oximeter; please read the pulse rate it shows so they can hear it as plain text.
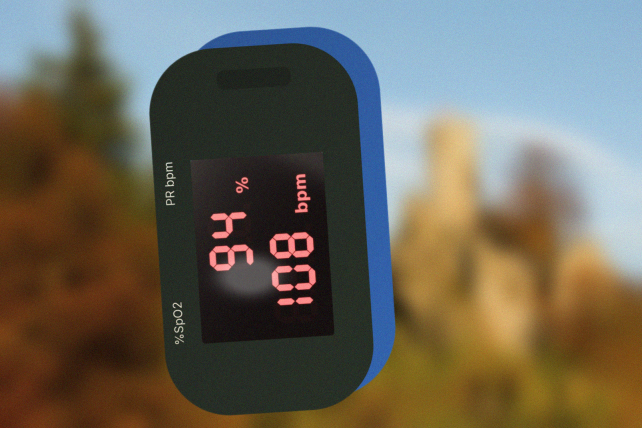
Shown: 108 bpm
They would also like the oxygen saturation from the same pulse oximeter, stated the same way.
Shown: 94 %
